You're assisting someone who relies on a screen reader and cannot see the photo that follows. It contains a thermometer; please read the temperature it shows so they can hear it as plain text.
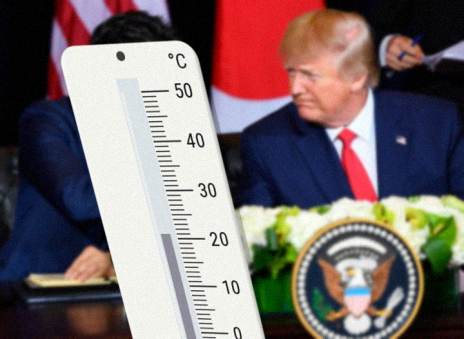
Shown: 21 °C
